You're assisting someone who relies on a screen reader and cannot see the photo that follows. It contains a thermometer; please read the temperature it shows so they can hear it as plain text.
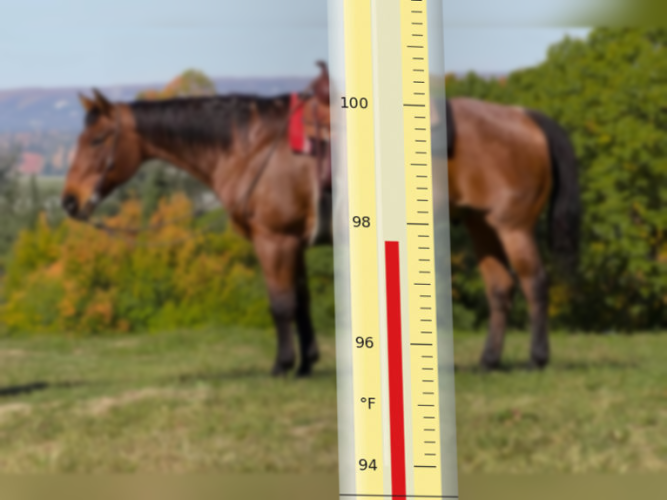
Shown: 97.7 °F
